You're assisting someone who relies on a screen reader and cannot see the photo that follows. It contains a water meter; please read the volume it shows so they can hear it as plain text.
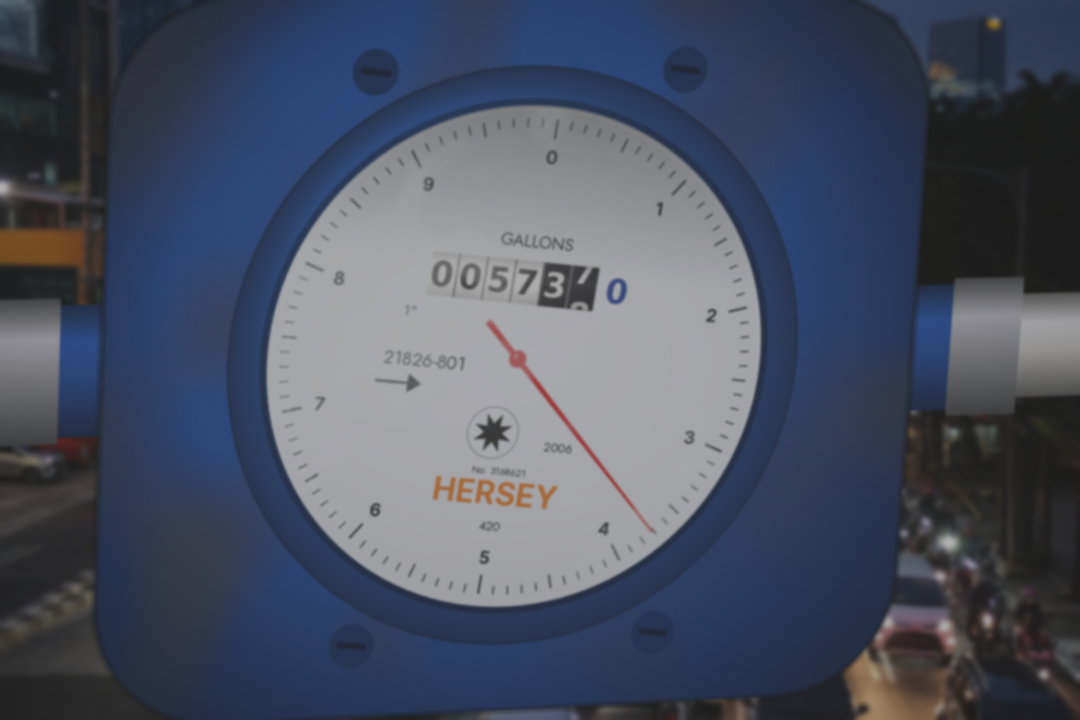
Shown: 57373.7 gal
